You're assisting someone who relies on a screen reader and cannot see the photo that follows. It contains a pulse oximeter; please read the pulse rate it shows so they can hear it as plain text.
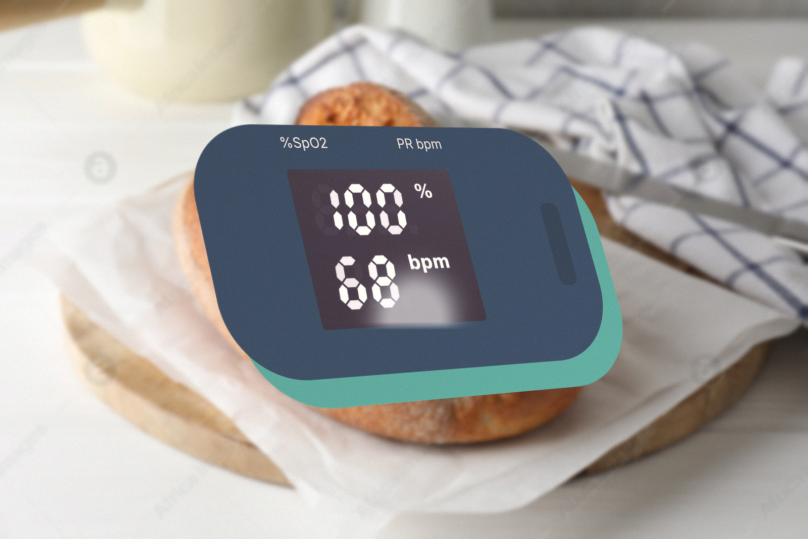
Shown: 68 bpm
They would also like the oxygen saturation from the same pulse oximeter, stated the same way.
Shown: 100 %
